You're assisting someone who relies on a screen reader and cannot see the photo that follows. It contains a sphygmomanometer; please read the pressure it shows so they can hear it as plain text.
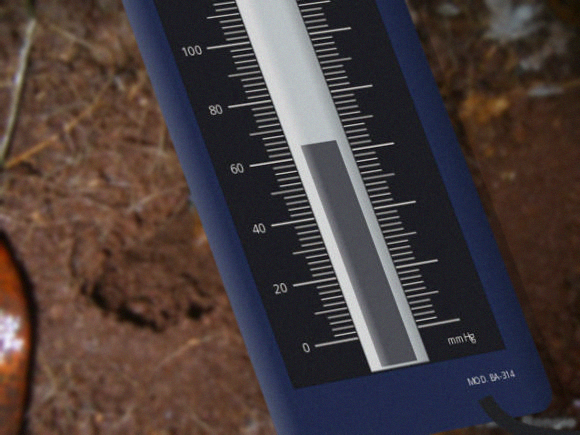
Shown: 64 mmHg
